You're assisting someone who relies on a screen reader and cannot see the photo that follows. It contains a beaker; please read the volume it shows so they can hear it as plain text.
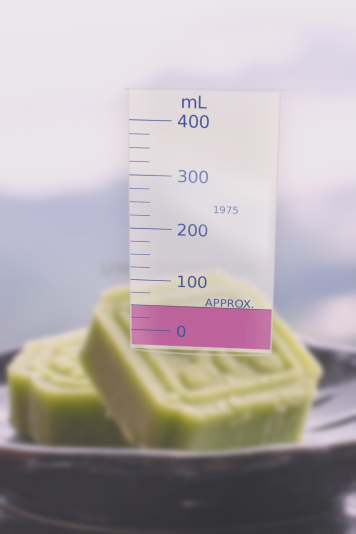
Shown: 50 mL
